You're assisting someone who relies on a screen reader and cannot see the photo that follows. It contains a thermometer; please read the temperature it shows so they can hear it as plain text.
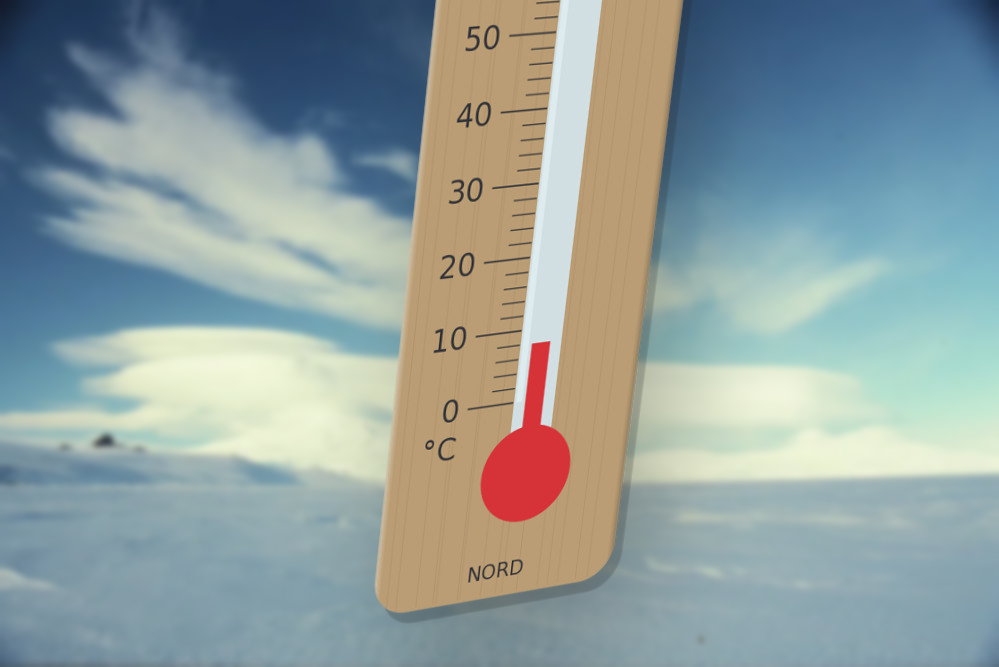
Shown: 8 °C
